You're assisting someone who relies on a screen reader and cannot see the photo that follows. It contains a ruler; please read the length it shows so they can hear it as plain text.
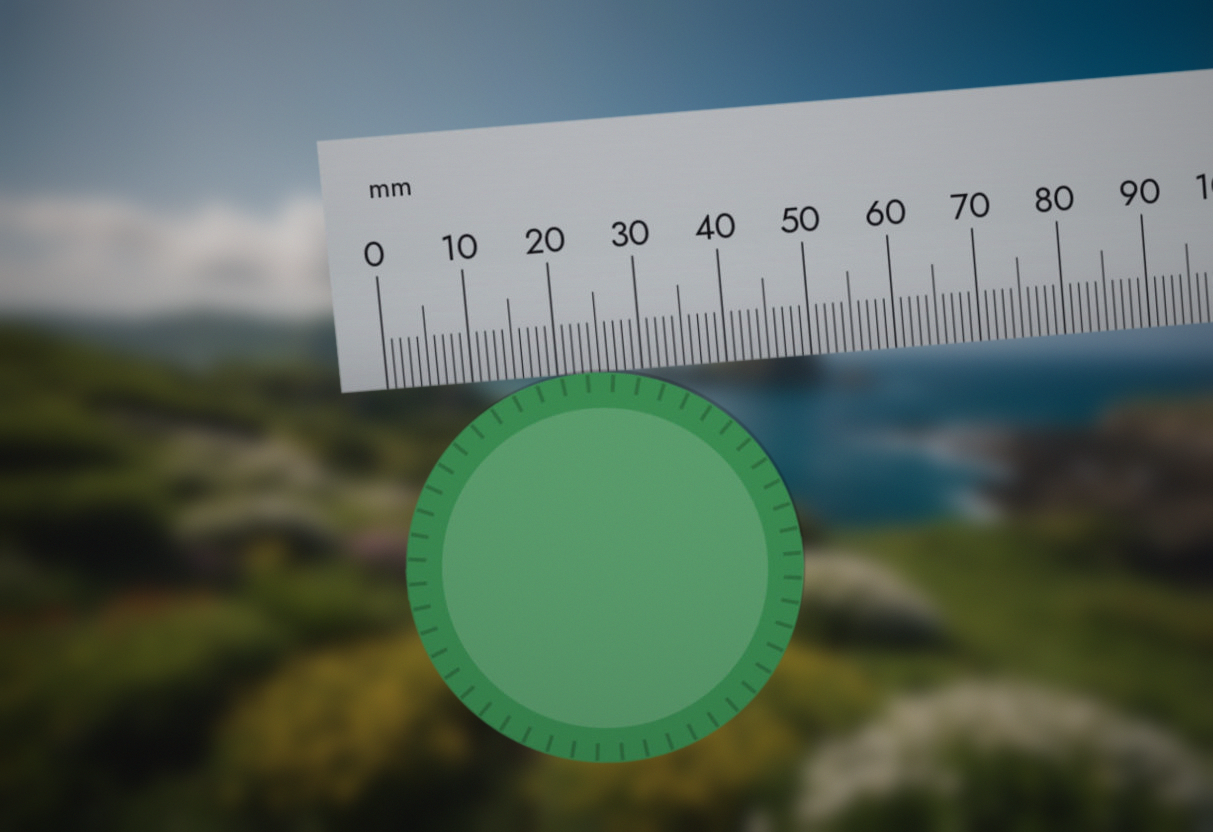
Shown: 47 mm
